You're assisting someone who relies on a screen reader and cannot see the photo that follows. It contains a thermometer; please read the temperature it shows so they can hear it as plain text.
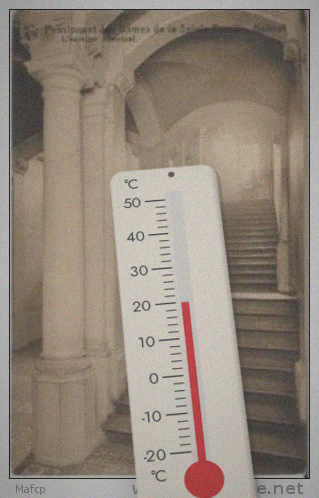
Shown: 20 °C
